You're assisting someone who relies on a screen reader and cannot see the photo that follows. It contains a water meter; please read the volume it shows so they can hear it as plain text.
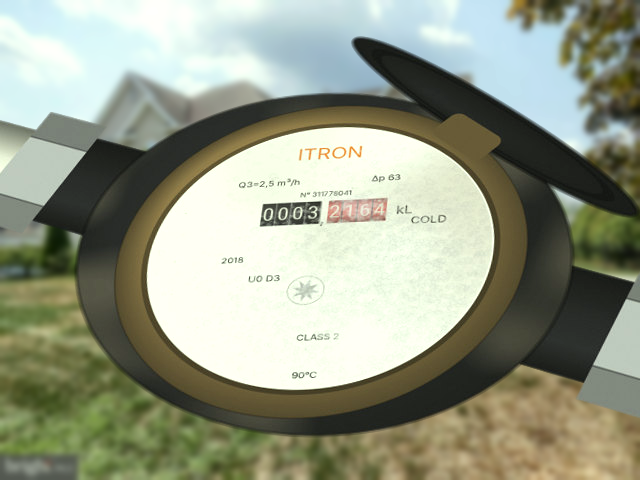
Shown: 3.2164 kL
